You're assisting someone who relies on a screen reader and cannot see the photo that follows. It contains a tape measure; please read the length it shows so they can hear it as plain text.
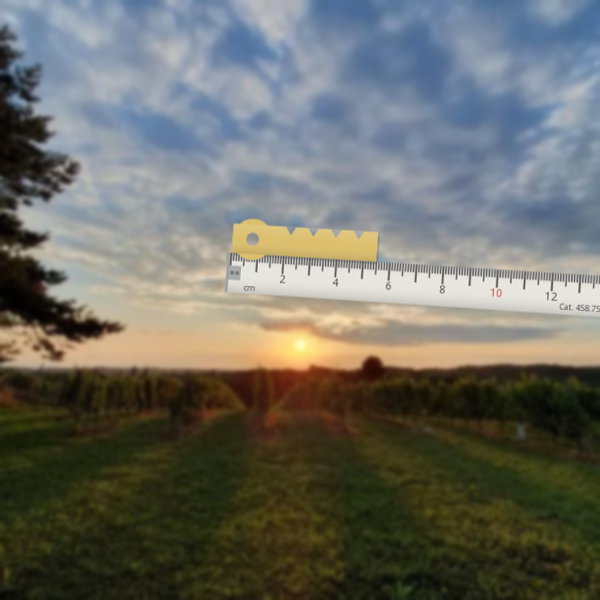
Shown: 5.5 cm
